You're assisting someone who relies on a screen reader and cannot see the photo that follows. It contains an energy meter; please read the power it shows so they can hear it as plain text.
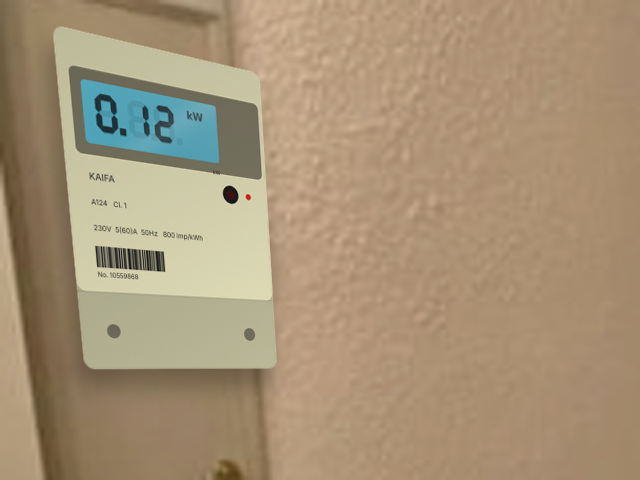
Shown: 0.12 kW
